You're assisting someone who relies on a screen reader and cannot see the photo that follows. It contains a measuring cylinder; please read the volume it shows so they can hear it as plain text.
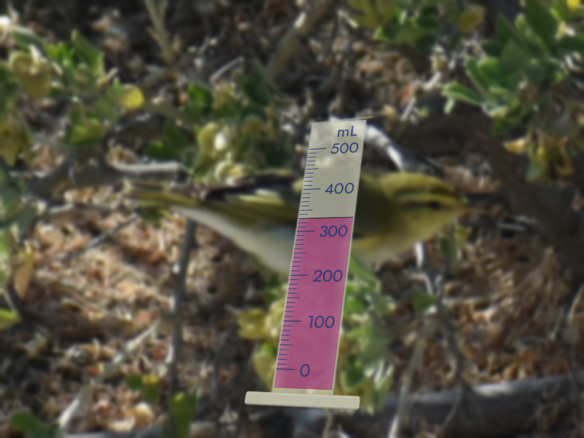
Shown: 330 mL
